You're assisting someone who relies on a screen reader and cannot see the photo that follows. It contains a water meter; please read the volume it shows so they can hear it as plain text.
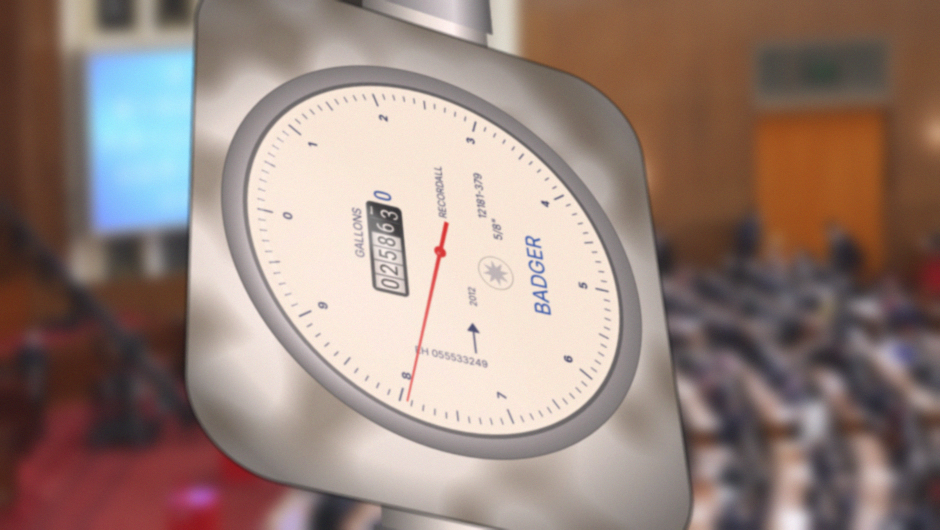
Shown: 258627.9 gal
